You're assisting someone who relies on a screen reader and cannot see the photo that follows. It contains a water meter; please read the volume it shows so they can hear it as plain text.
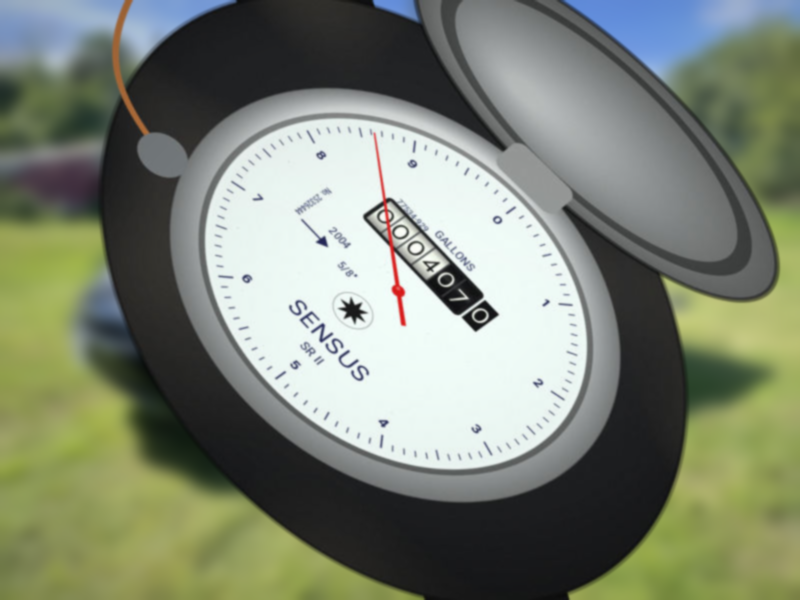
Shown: 4068.6 gal
